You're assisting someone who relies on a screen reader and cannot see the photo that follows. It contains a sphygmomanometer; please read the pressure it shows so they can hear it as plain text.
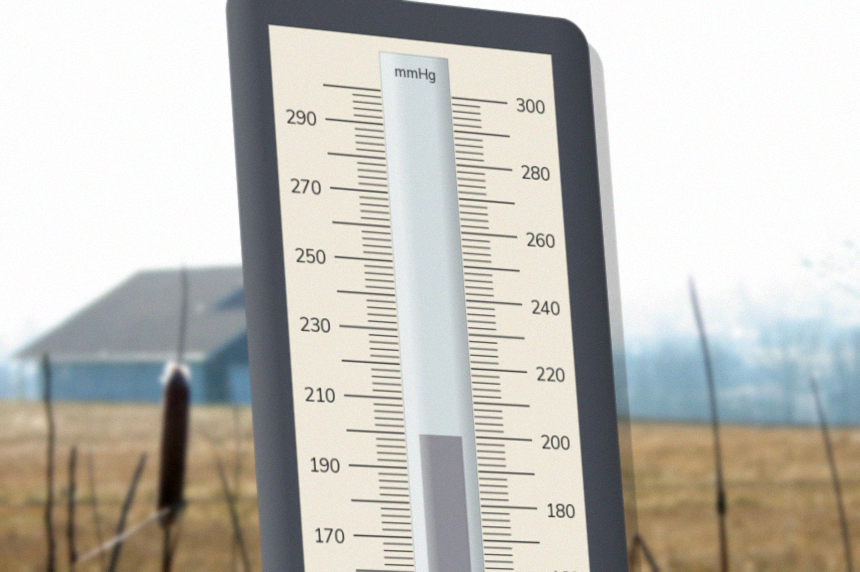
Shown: 200 mmHg
